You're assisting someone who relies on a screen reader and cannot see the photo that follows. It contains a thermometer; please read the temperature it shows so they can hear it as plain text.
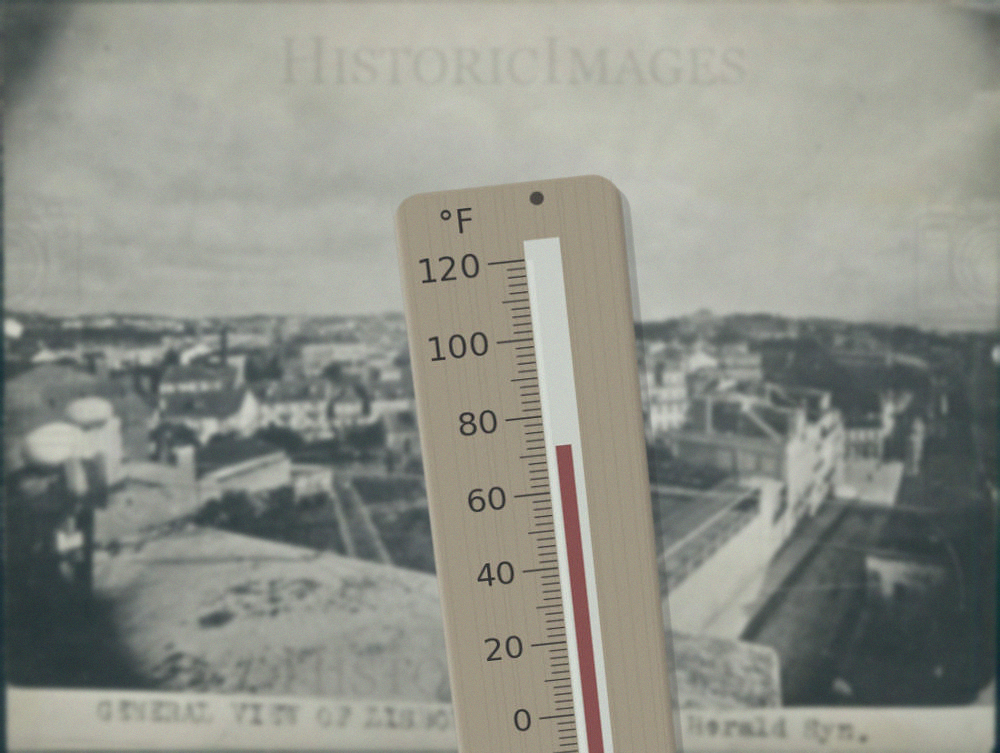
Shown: 72 °F
